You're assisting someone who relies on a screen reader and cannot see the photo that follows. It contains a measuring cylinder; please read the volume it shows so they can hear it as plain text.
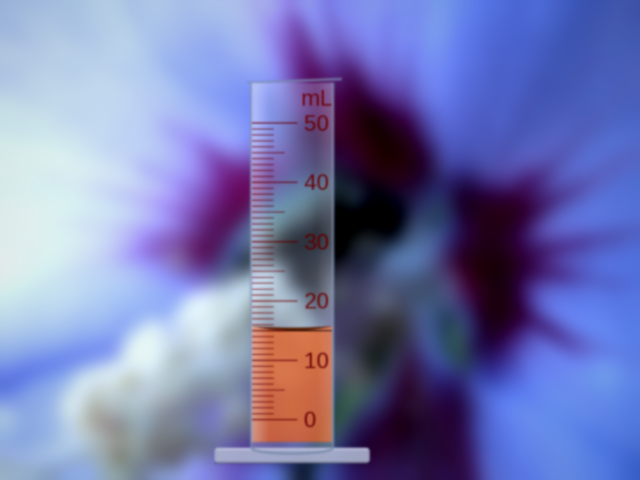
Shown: 15 mL
